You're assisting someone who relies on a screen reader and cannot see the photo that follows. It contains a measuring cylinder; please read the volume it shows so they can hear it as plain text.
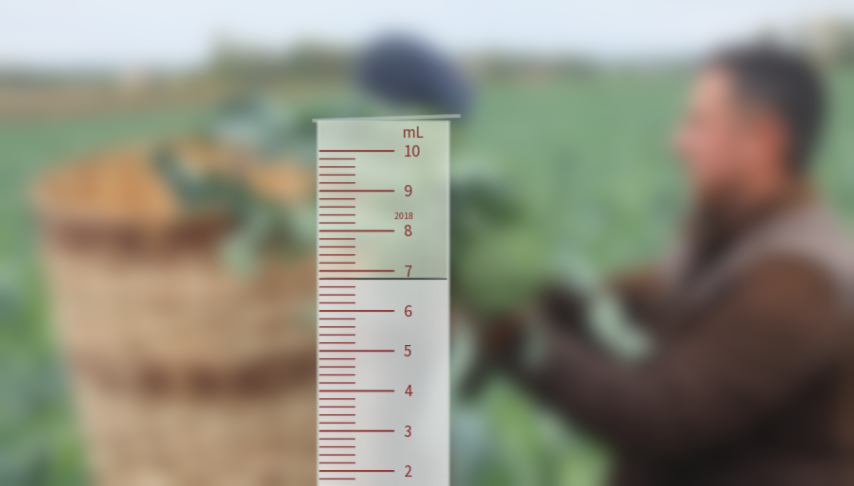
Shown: 6.8 mL
